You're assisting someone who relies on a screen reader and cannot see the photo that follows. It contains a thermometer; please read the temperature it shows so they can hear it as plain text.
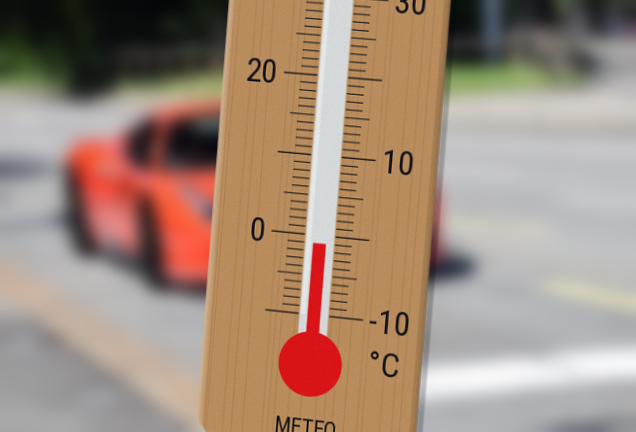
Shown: -1 °C
